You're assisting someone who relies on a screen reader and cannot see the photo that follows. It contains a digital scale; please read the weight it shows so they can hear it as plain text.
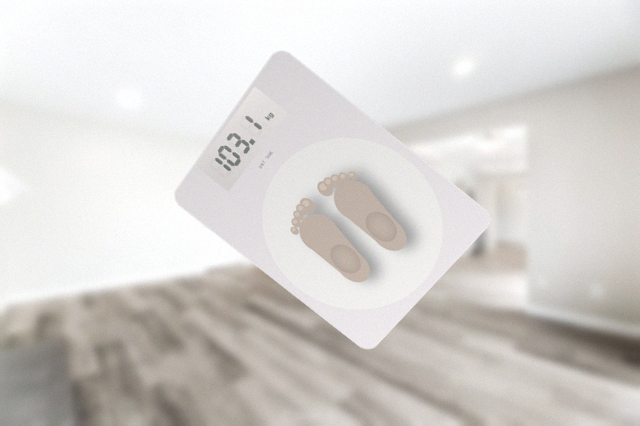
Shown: 103.1 kg
